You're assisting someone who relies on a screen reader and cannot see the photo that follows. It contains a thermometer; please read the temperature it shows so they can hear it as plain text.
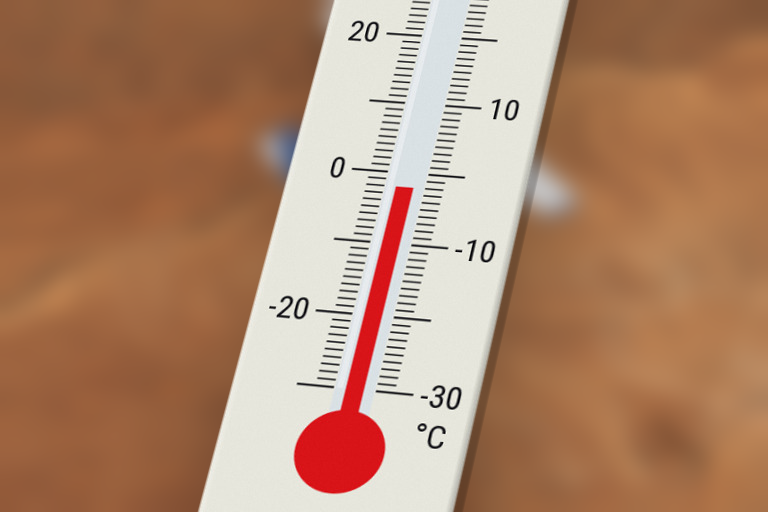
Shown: -2 °C
